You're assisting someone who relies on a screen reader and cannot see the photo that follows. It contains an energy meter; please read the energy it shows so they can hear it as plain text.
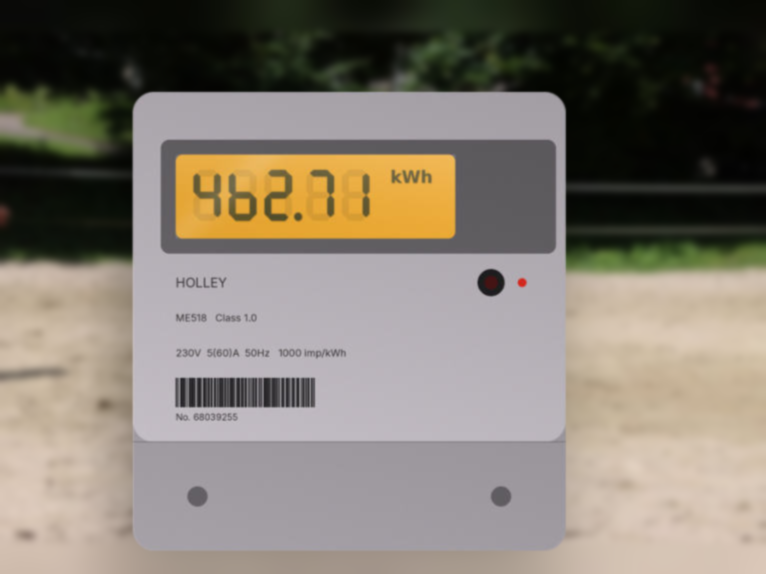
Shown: 462.71 kWh
